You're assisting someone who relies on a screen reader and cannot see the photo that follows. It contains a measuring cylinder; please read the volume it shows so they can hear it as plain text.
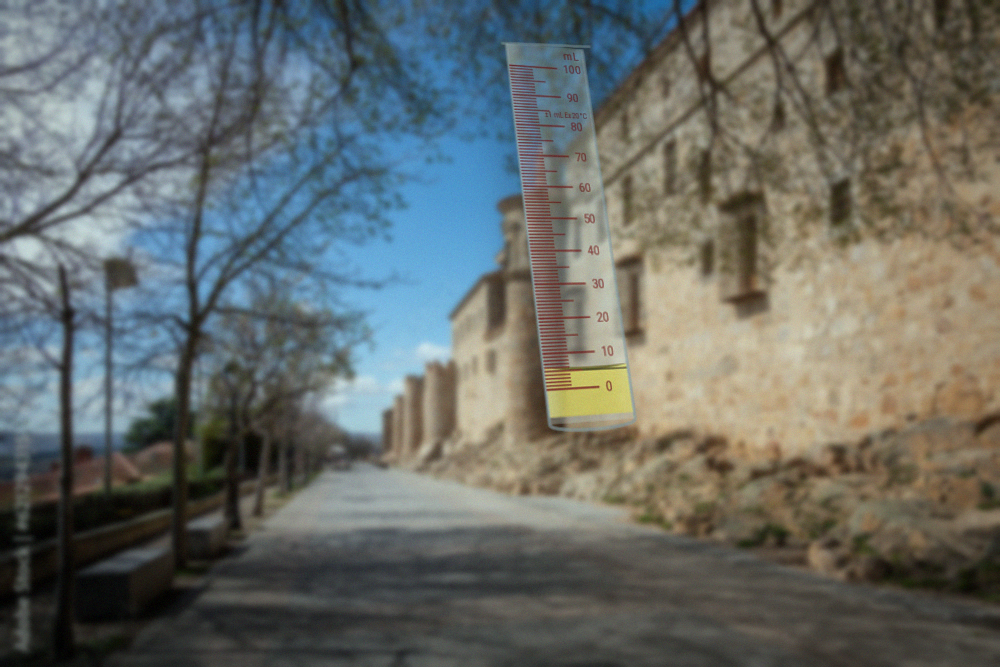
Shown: 5 mL
